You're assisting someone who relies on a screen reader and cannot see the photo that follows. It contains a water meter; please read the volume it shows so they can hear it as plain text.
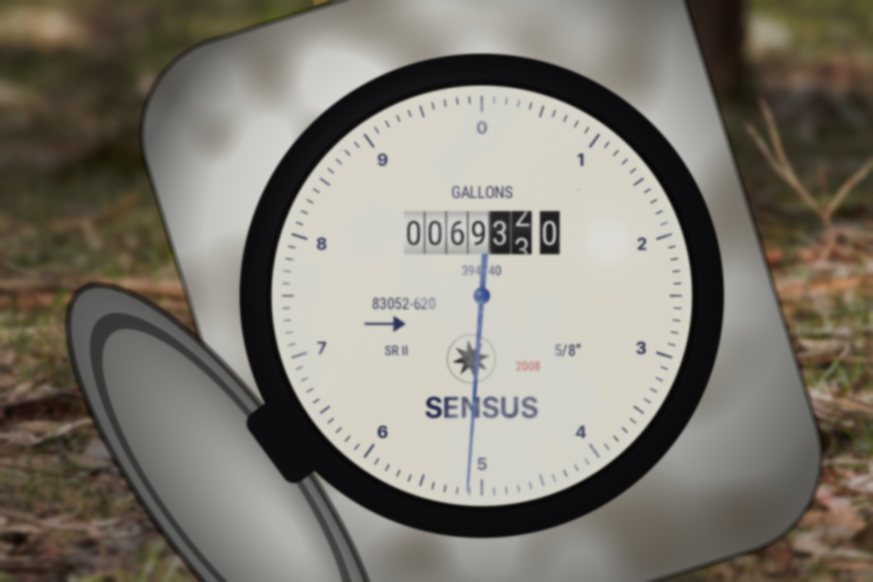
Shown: 69325.1 gal
